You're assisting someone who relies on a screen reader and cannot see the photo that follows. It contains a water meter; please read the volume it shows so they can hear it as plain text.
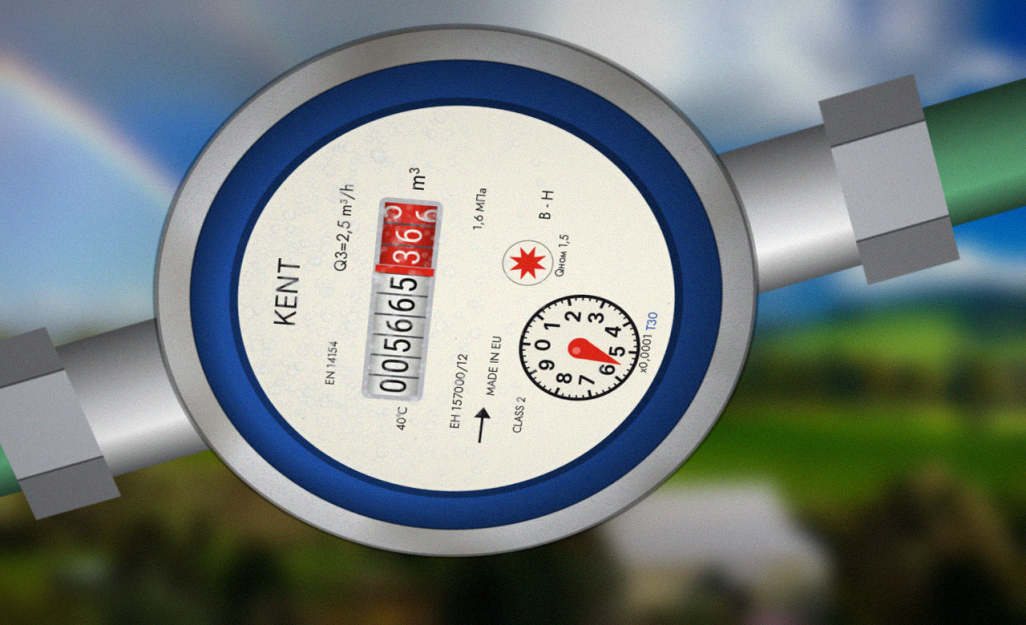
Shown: 5665.3655 m³
